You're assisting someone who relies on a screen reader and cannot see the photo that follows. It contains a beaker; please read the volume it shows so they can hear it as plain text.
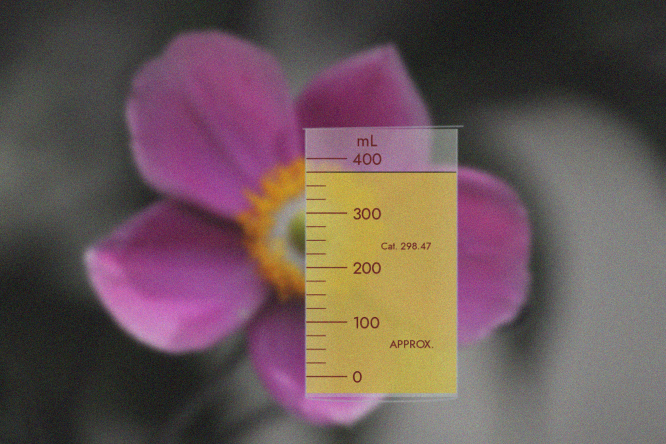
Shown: 375 mL
